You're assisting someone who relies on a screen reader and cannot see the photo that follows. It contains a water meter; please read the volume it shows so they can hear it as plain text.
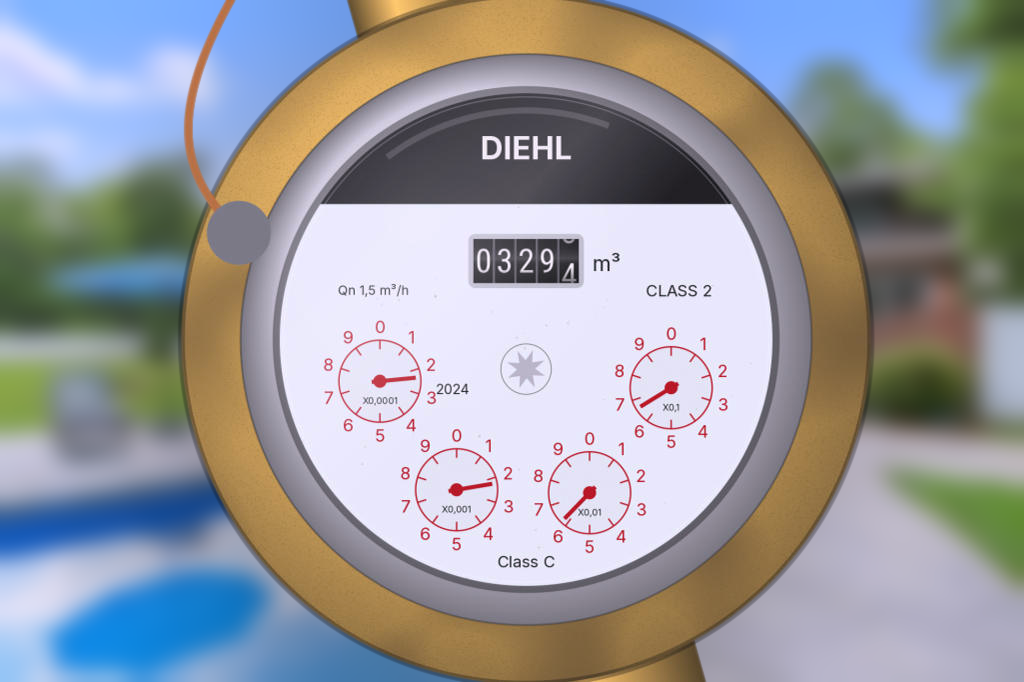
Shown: 3293.6622 m³
